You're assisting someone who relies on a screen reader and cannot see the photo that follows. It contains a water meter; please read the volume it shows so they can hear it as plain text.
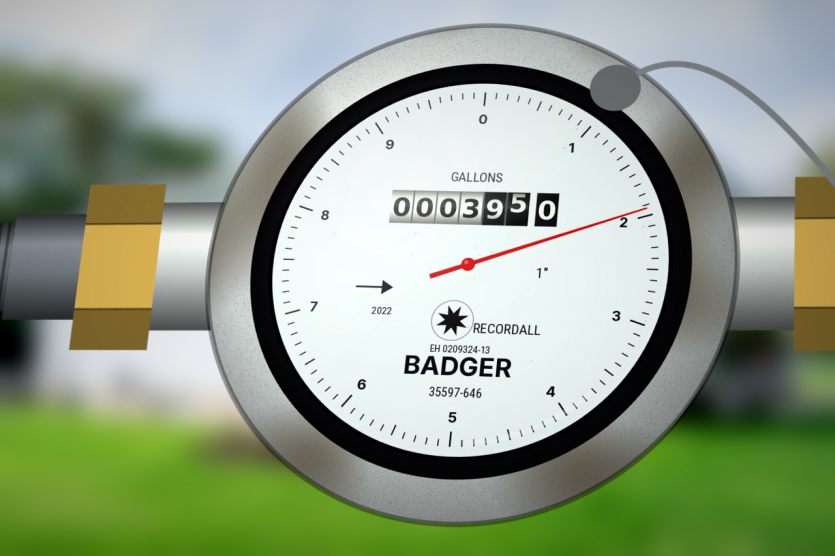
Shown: 3951.9 gal
